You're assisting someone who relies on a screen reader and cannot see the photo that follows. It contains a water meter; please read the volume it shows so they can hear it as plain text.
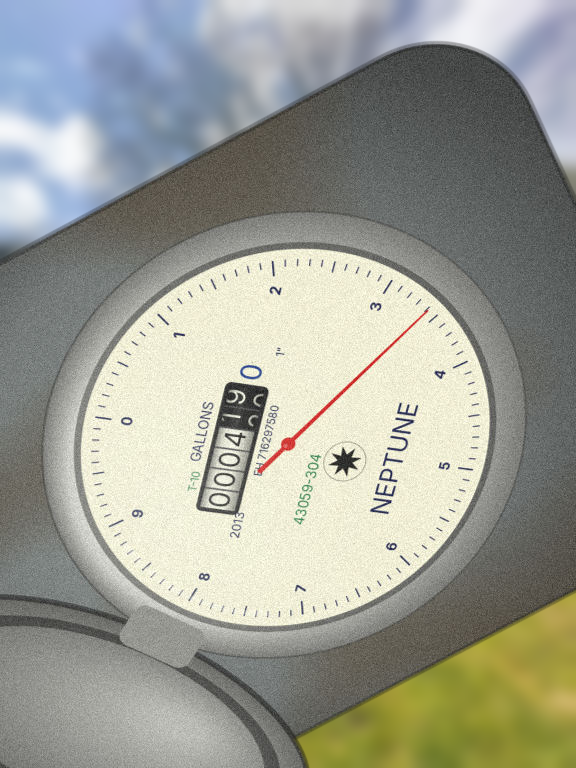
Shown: 4193.4 gal
